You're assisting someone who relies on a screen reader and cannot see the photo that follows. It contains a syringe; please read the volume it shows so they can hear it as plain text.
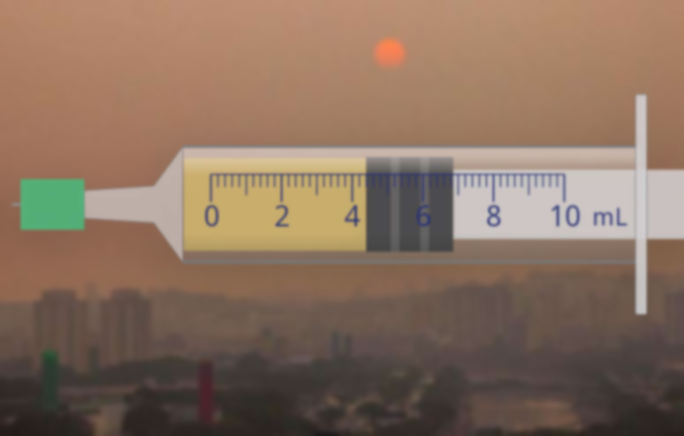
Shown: 4.4 mL
